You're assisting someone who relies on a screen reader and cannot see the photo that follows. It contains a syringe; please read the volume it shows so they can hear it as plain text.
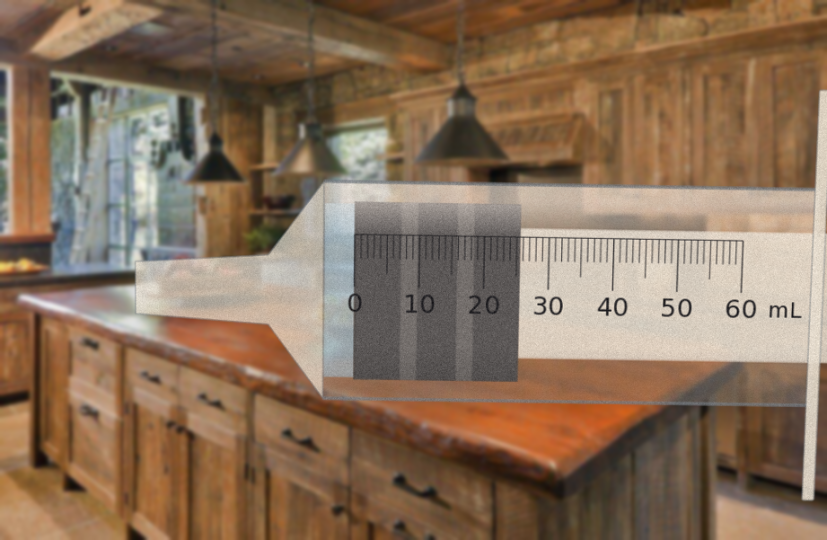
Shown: 0 mL
